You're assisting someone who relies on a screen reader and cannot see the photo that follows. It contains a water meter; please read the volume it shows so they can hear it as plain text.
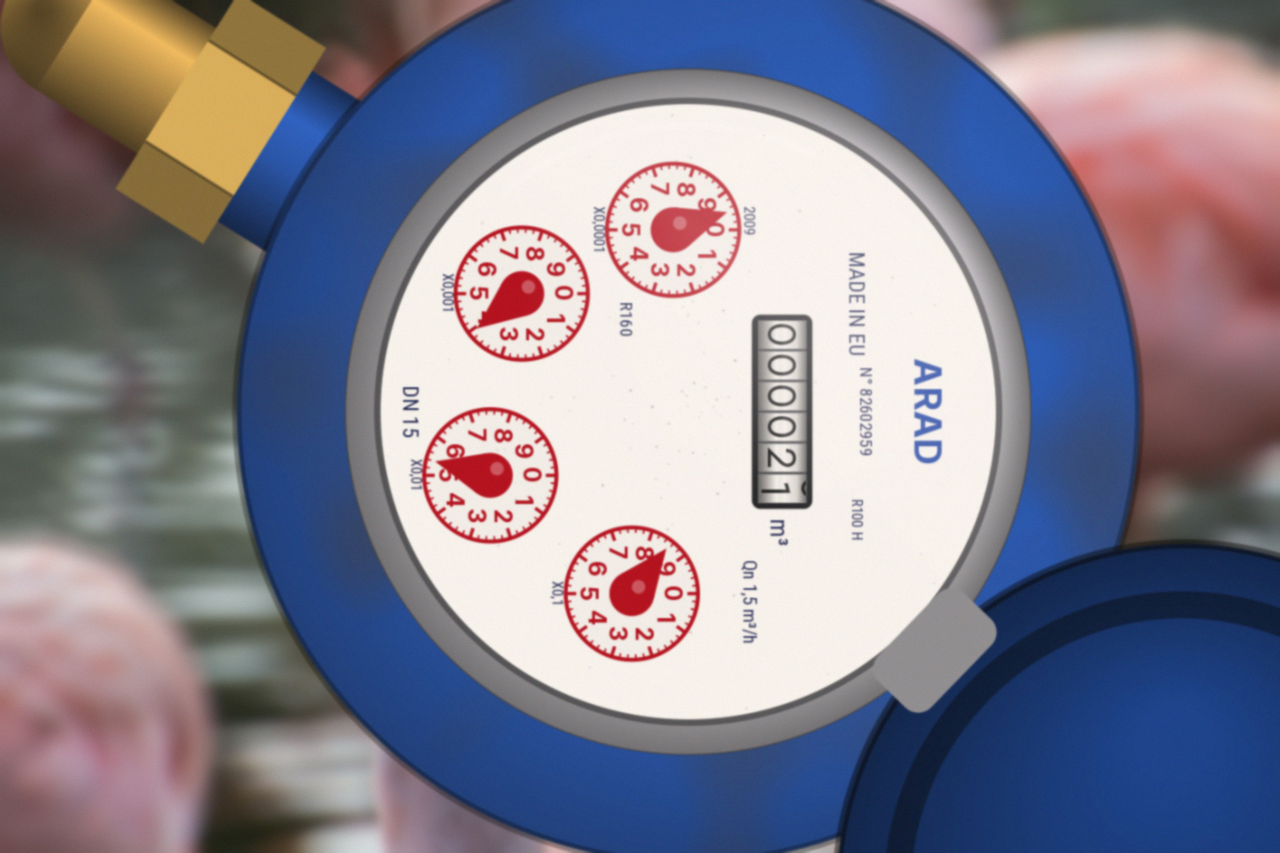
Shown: 20.8539 m³
